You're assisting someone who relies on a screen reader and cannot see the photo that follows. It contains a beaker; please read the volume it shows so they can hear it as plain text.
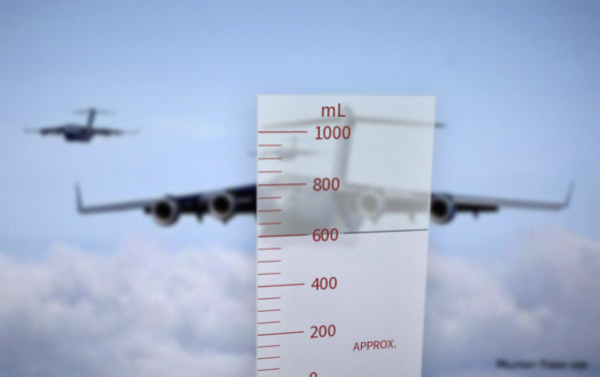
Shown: 600 mL
